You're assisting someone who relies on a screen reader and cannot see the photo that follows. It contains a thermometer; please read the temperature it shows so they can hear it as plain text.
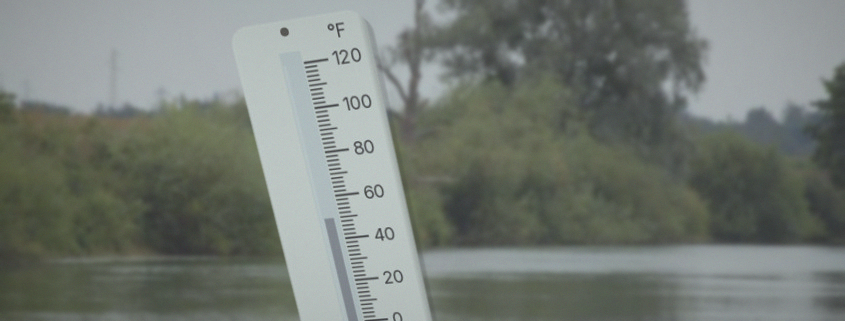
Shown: 50 °F
